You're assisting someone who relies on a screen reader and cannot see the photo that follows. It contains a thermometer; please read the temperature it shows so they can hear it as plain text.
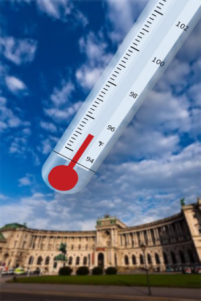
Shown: 95.2 °F
